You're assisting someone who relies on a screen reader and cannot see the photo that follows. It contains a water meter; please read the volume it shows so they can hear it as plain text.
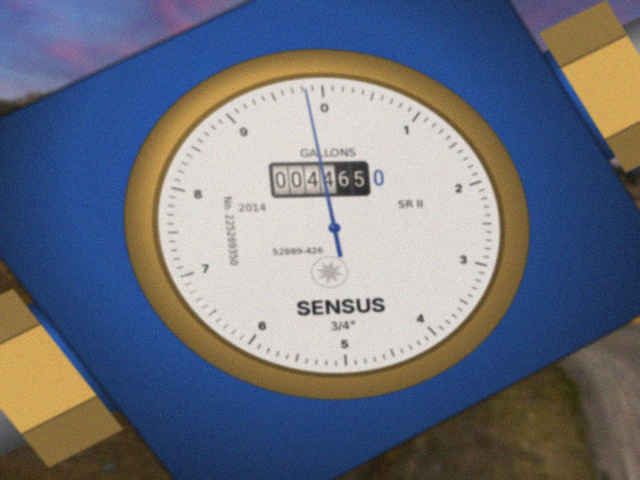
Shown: 44649.8 gal
